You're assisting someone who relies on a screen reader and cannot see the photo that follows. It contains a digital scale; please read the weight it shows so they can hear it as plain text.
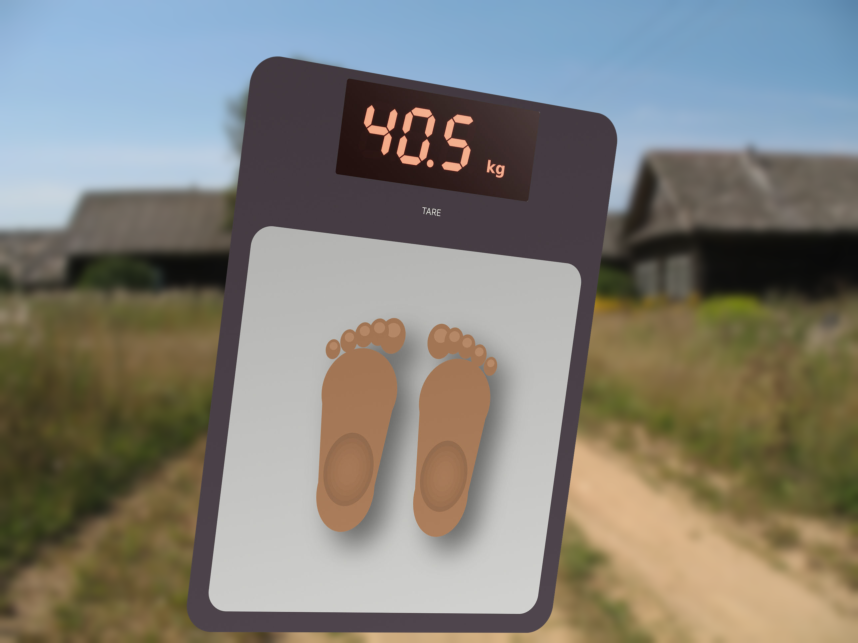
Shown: 40.5 kg
